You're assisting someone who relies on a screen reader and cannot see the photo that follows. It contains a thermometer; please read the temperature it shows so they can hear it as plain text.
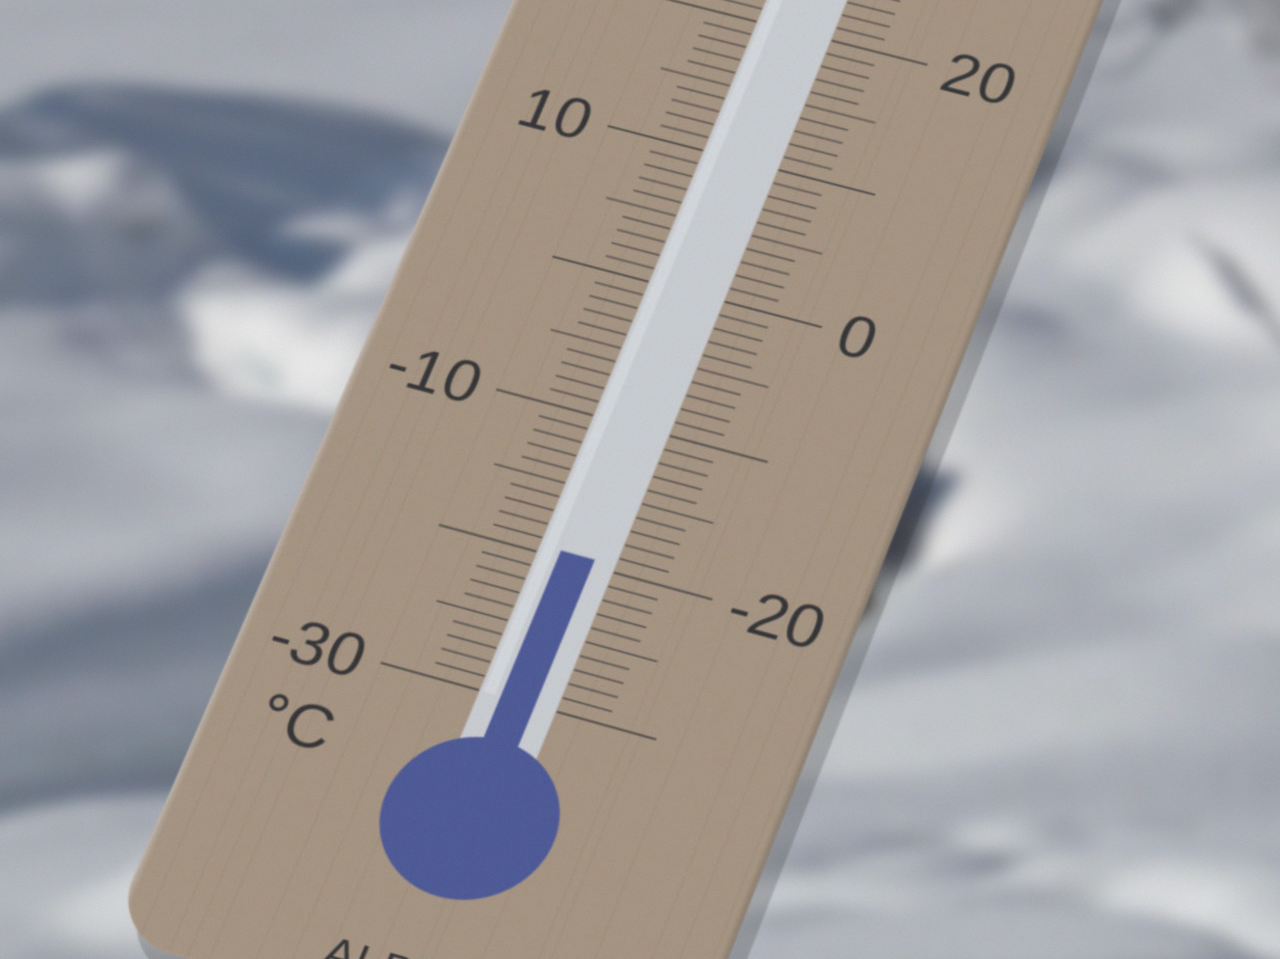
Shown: -19.5 °C
